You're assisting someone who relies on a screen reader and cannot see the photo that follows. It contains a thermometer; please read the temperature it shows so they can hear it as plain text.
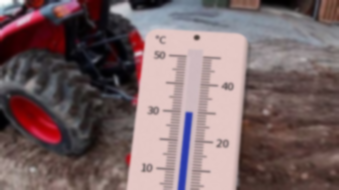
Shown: 30 °C
